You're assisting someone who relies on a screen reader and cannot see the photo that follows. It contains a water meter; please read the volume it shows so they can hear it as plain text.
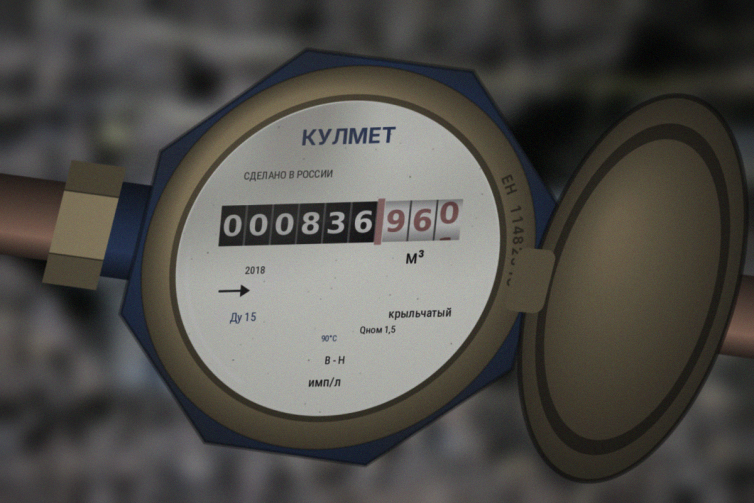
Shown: 836.960 m³
